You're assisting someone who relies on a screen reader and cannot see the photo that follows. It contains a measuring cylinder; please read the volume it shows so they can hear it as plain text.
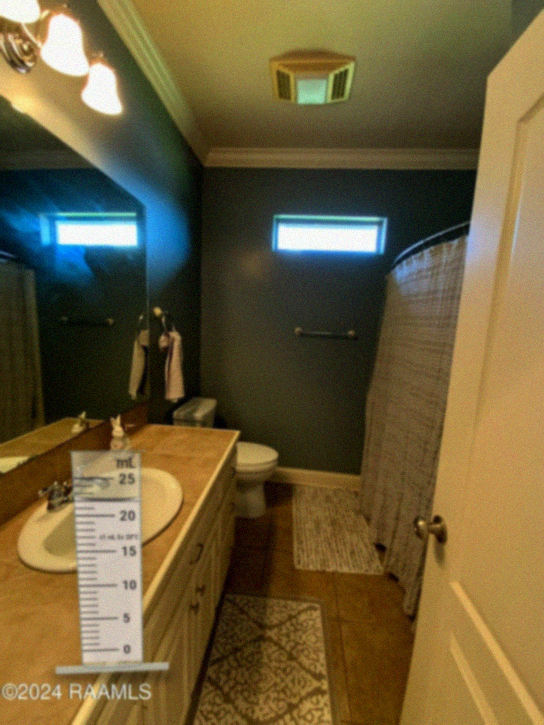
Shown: 22 mL
